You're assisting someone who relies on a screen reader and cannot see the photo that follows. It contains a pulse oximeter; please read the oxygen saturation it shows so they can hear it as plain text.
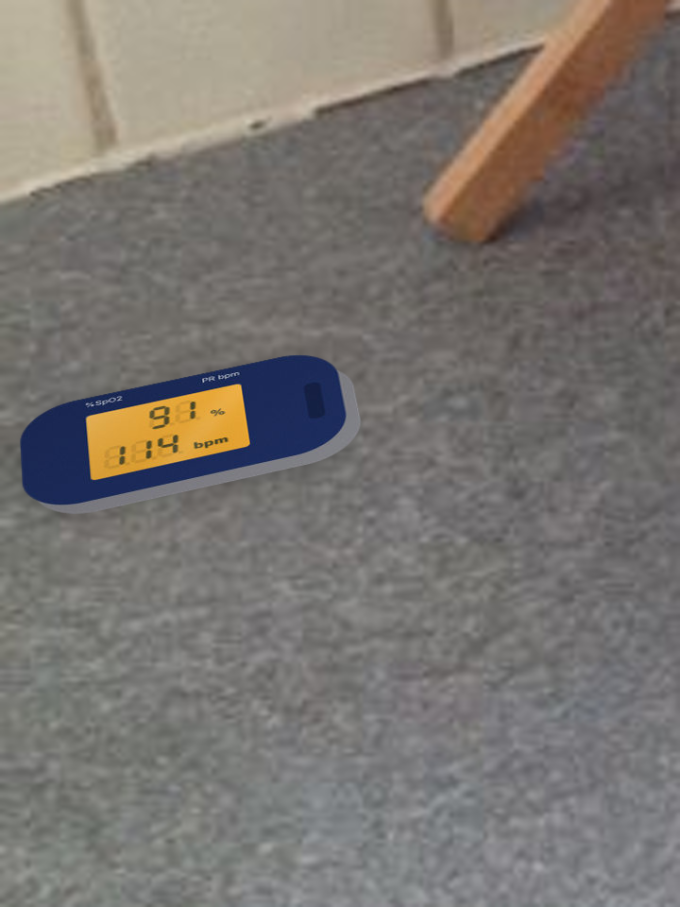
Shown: 91 %
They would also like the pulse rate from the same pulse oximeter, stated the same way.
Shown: 114 bpm
